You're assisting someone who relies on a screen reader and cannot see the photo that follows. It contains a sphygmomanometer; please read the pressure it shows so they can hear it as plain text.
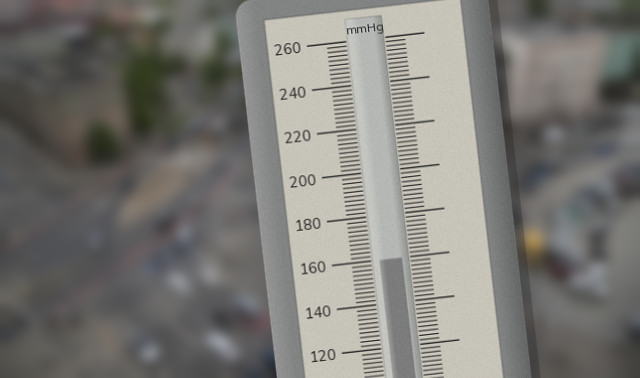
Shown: 160 mmHg
